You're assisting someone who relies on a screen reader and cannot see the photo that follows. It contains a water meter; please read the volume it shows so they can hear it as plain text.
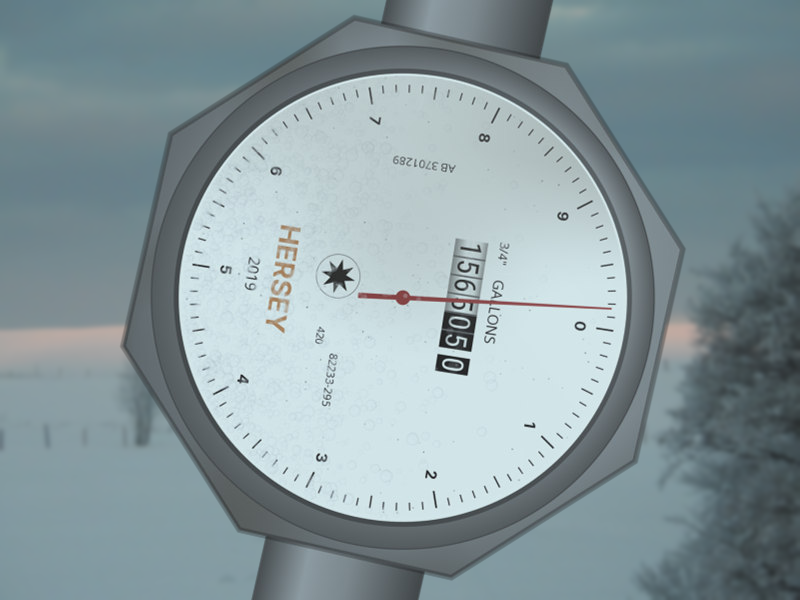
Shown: 1565049.8 gal
